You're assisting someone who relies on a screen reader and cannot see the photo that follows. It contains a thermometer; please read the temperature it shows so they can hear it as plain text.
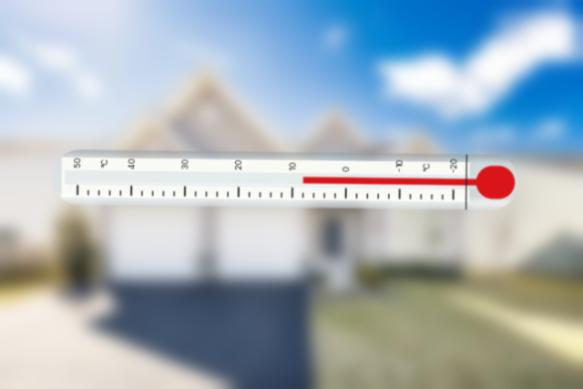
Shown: 8 °C
